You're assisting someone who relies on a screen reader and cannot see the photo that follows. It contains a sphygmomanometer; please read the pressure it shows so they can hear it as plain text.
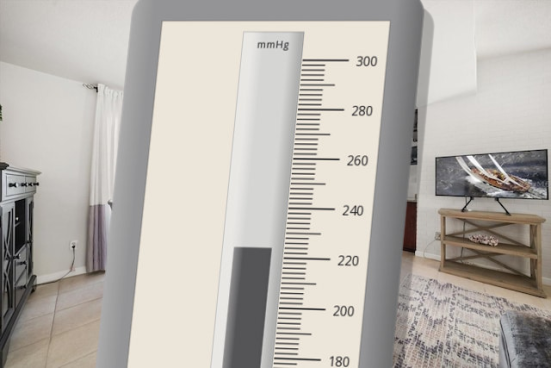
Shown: 224 mmHg
